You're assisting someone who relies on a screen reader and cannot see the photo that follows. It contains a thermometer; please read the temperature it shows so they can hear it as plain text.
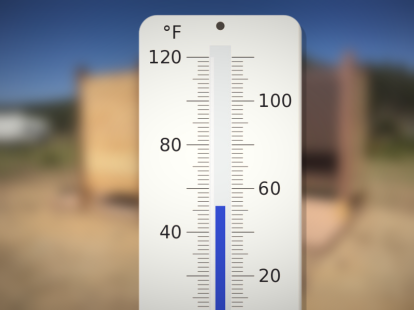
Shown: 52 °F
